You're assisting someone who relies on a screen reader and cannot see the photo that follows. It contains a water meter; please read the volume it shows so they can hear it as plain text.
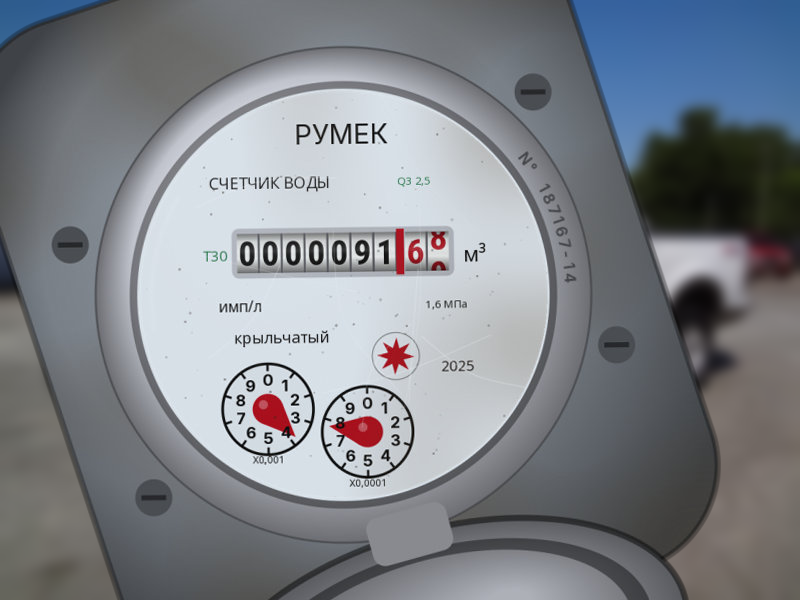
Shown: 91.6837 m³
